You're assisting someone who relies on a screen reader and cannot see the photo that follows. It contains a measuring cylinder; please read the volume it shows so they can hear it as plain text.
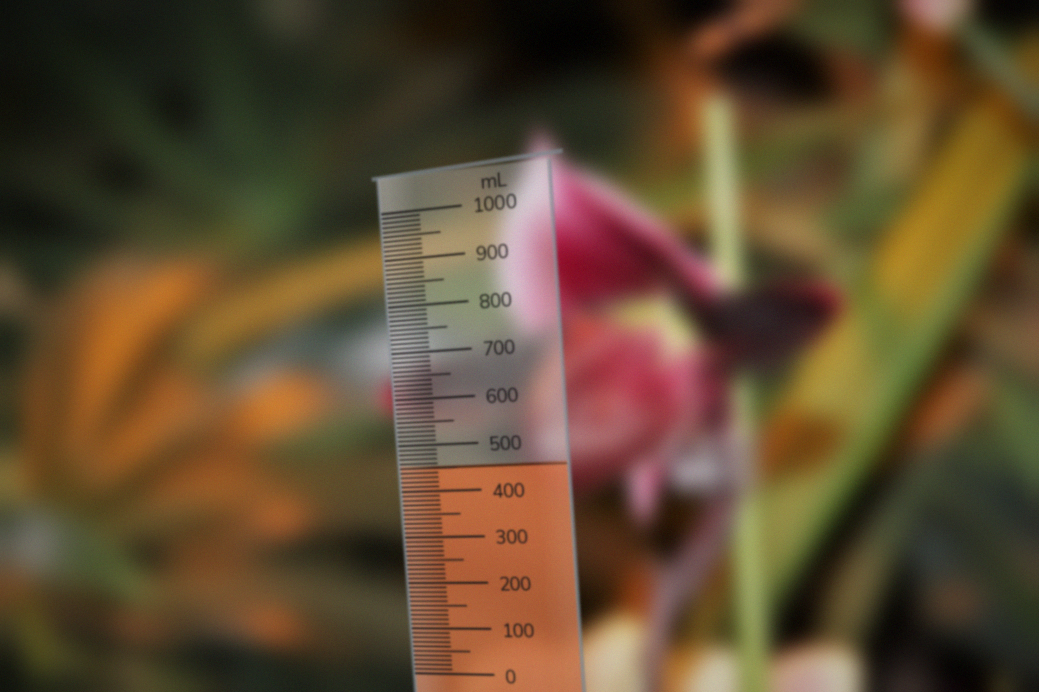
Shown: 450 mL
